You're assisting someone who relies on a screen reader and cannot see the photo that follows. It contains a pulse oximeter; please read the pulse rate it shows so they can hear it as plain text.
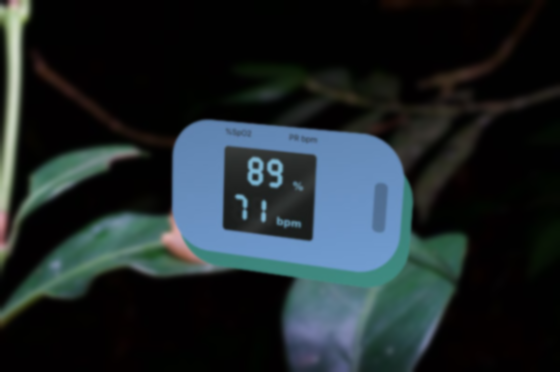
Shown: 71 bpm
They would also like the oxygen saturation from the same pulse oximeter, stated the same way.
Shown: 89 %
